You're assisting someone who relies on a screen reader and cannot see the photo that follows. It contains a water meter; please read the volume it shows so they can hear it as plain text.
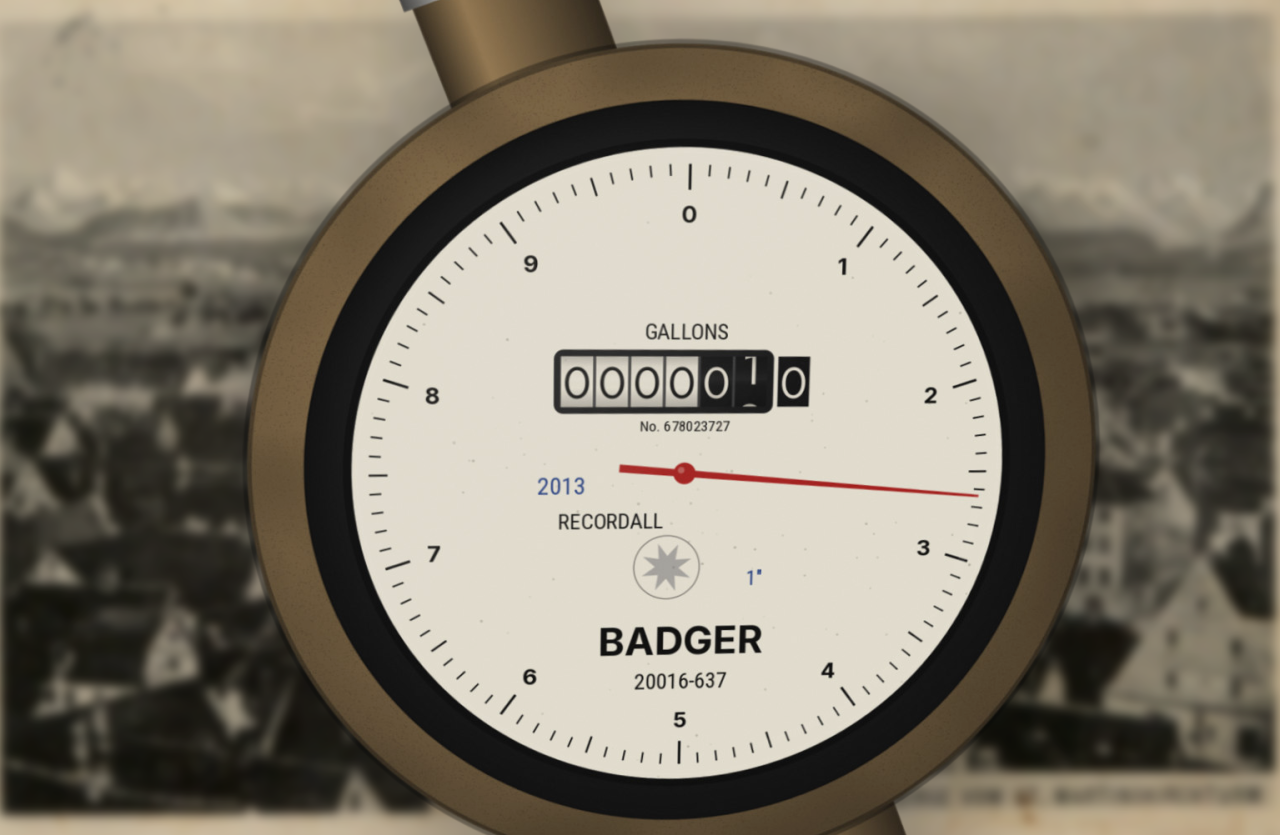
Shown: 12.6 gal
